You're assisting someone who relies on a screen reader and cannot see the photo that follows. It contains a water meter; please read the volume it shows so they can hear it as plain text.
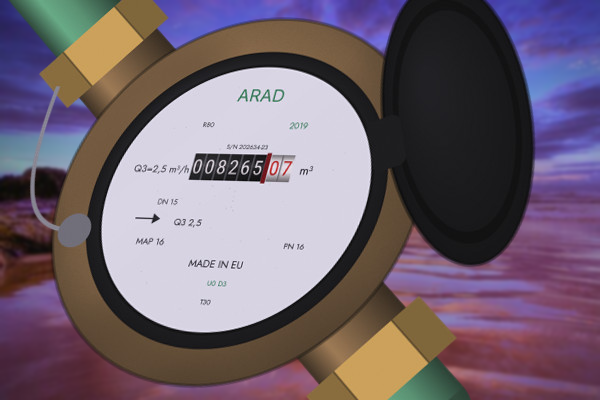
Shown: 8265.07 m³
